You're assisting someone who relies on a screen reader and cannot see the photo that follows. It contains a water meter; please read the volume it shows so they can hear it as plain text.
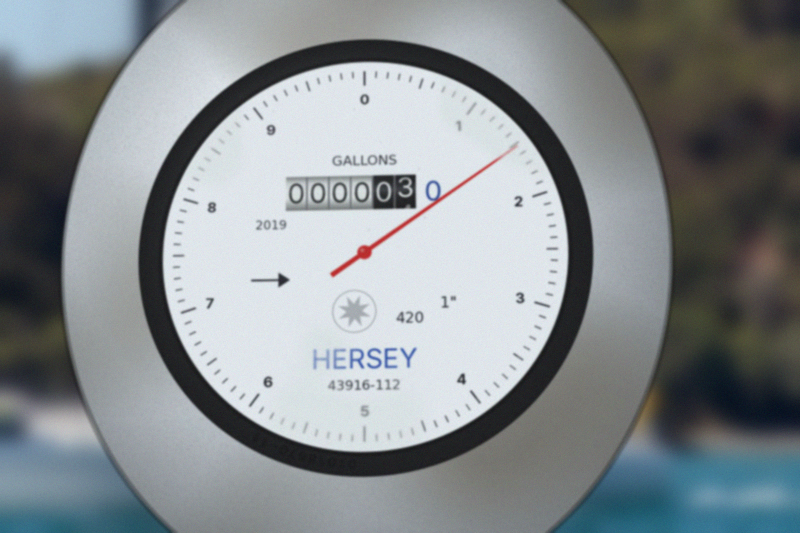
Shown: 31.5 gal
